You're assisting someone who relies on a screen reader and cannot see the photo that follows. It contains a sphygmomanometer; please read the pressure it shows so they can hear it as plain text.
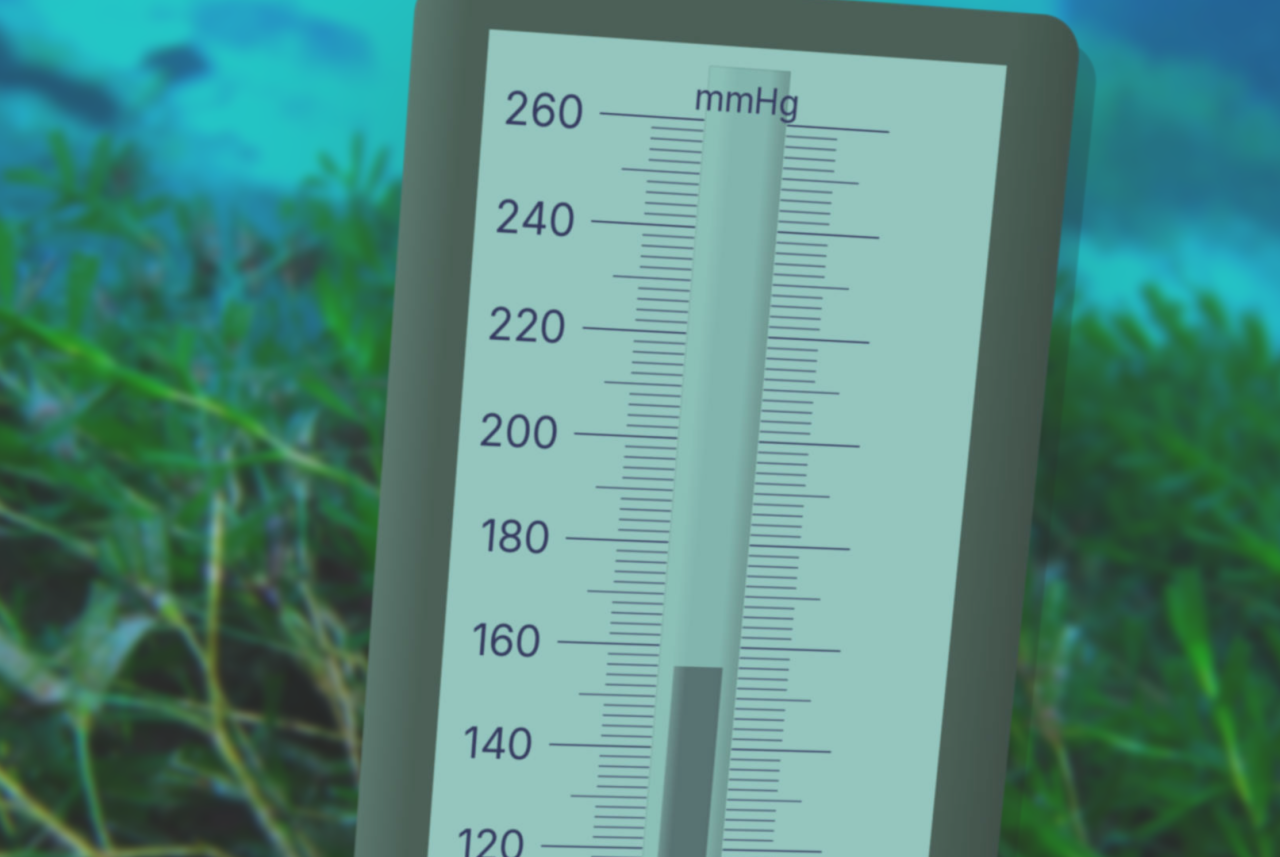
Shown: 156 mmHg
